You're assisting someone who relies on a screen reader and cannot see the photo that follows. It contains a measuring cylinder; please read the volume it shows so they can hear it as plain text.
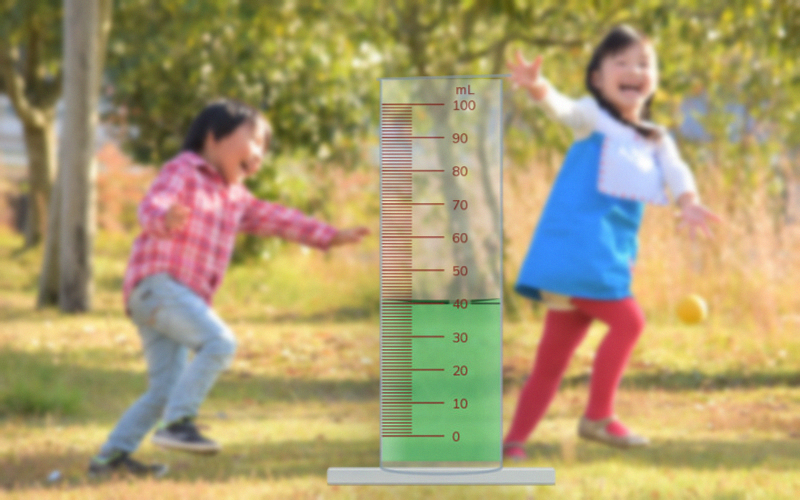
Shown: 40 mL
